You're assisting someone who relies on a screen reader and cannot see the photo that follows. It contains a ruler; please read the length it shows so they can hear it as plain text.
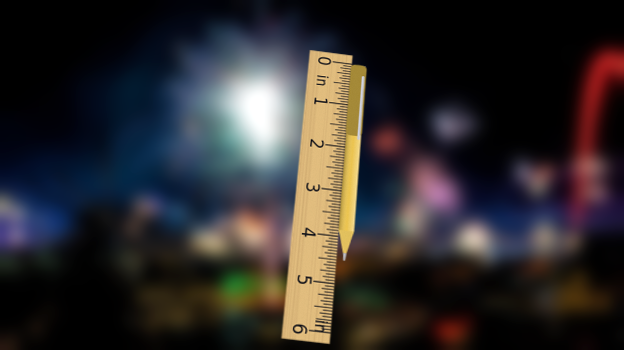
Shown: 4.5 in
